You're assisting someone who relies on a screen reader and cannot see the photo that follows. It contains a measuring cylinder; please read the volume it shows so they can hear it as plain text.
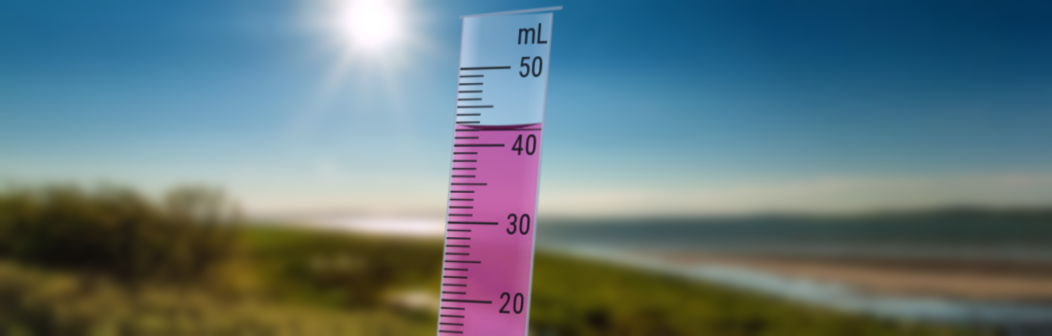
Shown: 42 mL
